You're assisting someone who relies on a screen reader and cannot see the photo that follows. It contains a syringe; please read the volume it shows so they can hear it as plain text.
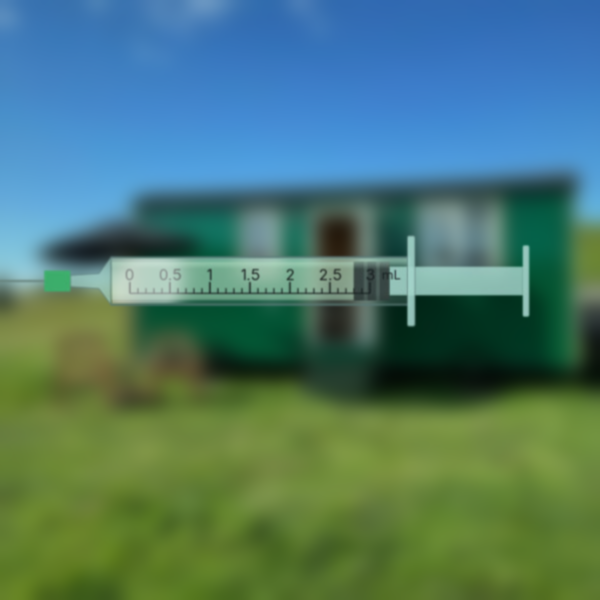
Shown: 2.8 mL
